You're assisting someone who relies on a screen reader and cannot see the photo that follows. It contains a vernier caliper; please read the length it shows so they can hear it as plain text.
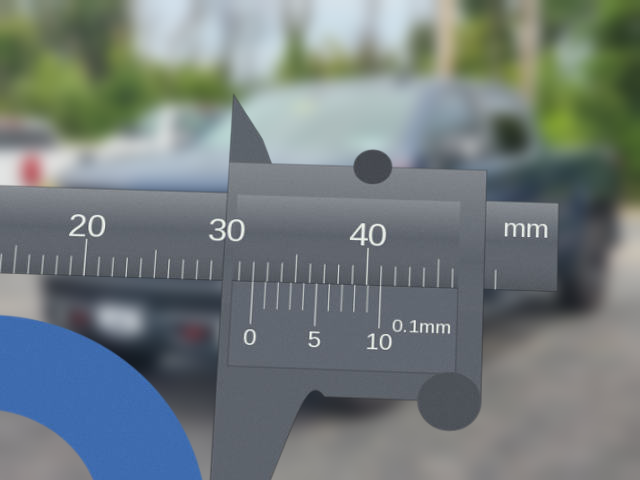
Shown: 32.0 mm
